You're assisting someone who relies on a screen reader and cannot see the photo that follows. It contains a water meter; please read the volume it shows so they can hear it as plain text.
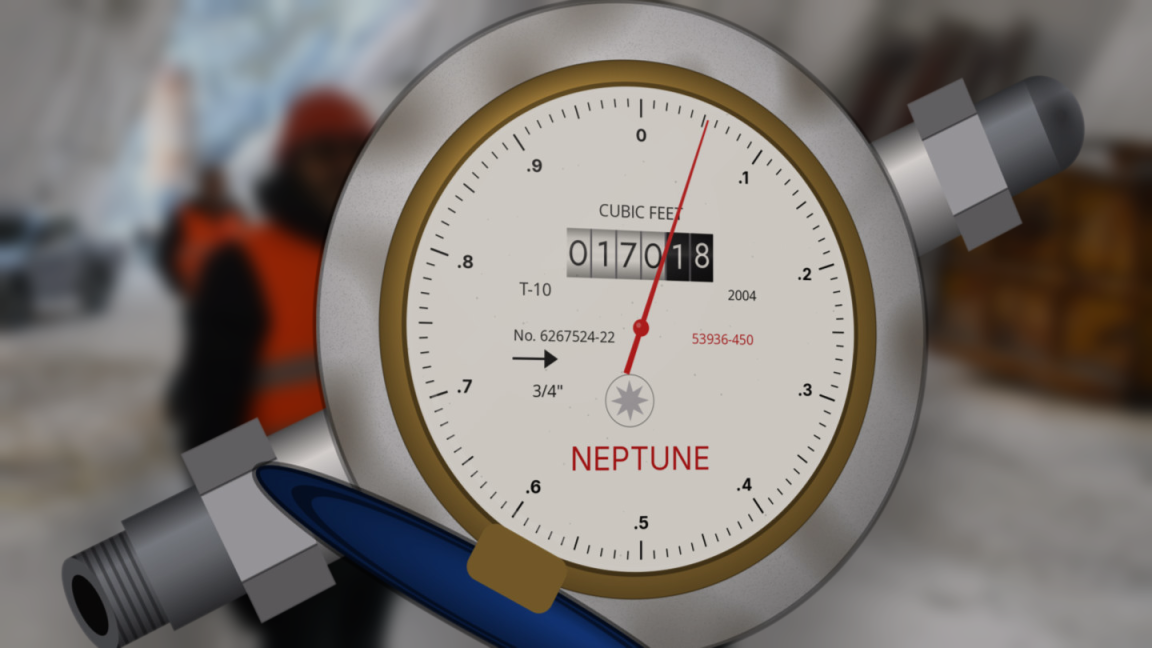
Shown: 17018.05 ft³
